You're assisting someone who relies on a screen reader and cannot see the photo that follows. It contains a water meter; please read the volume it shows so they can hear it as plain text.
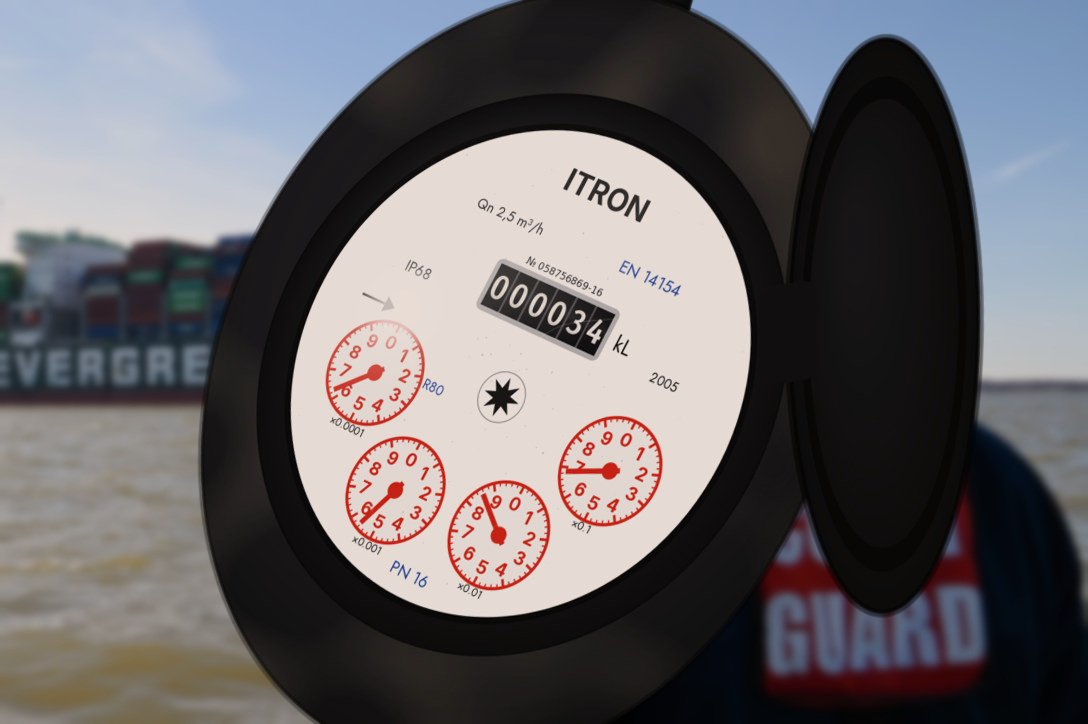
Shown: 34.6856 kL
